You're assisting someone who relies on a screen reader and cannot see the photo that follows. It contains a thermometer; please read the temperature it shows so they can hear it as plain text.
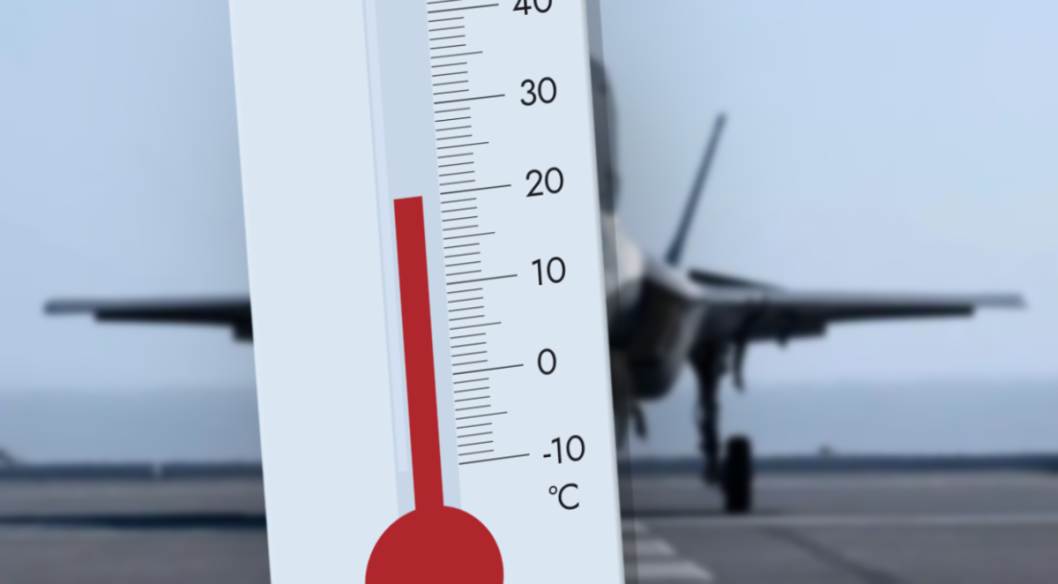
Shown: 20 °C
